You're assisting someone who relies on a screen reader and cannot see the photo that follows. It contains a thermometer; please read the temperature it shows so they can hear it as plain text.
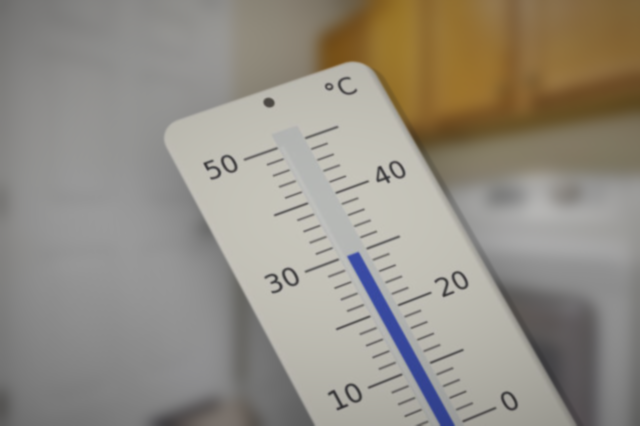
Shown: 30 °C
